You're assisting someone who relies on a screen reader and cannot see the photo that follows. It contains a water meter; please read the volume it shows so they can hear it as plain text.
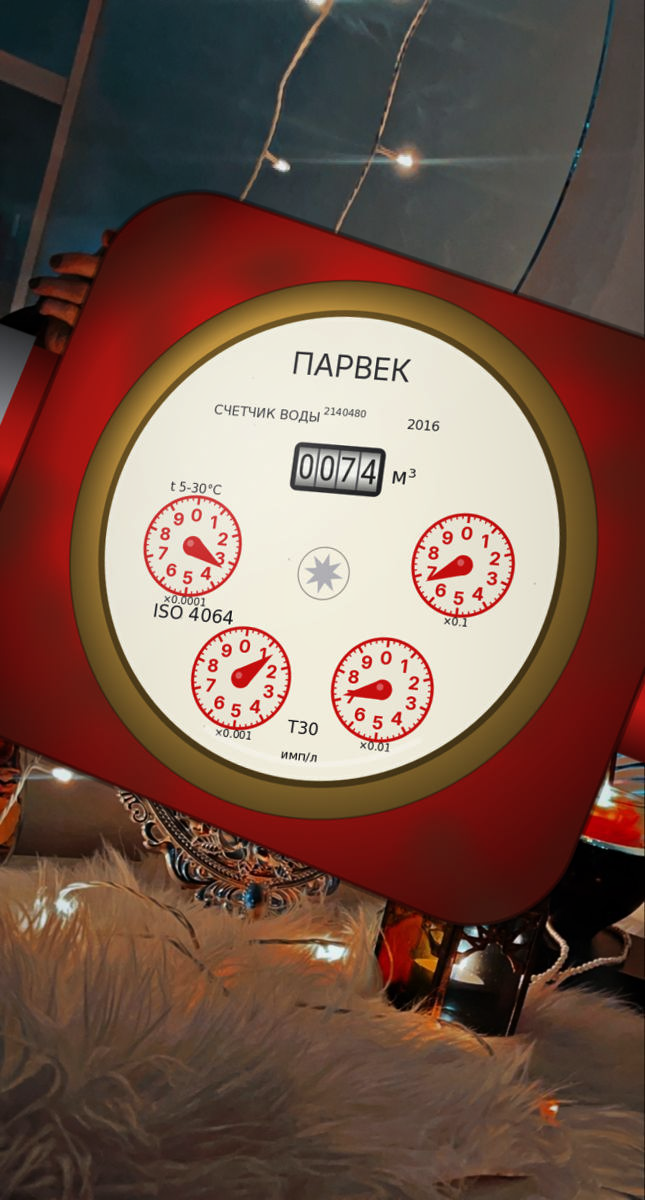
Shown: 74.6713 m³
